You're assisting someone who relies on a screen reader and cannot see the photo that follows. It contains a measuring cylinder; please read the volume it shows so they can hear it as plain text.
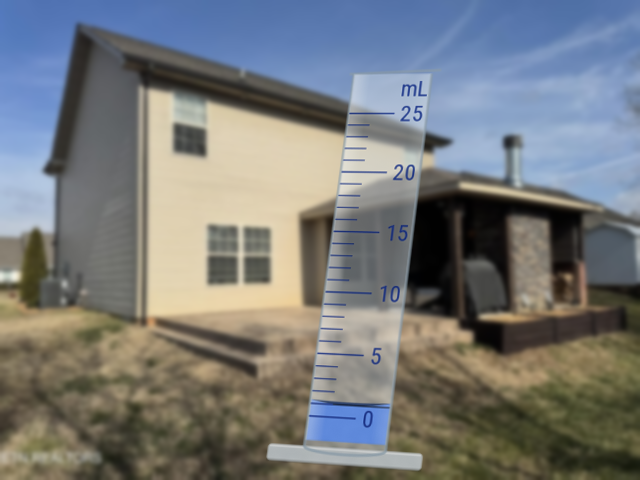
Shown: 1 mL
